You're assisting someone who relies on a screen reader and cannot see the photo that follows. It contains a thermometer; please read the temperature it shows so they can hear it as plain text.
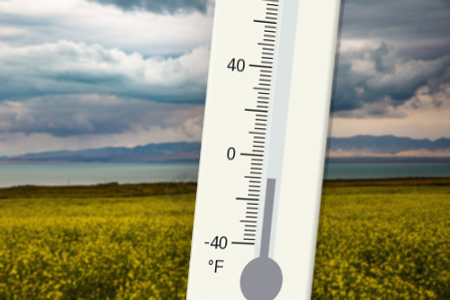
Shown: -10 °F
